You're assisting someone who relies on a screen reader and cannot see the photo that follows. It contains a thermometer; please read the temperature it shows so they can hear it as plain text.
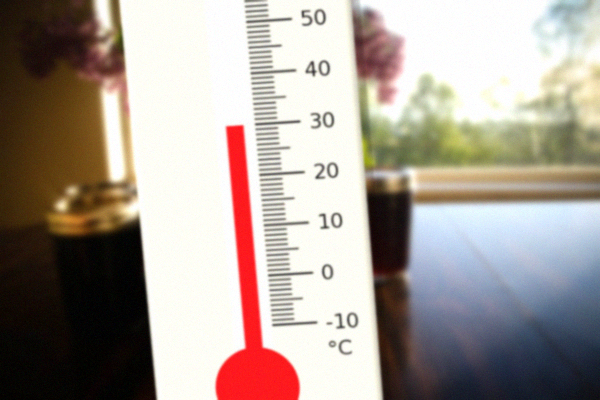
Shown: 30 °C
